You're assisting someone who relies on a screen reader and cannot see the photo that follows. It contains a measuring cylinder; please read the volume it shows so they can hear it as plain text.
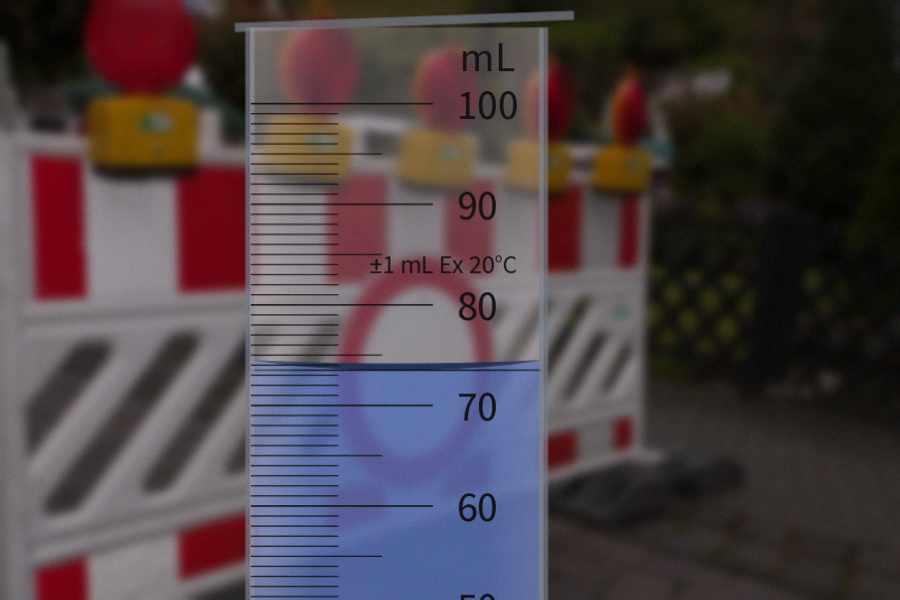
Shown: 73.5 mL
